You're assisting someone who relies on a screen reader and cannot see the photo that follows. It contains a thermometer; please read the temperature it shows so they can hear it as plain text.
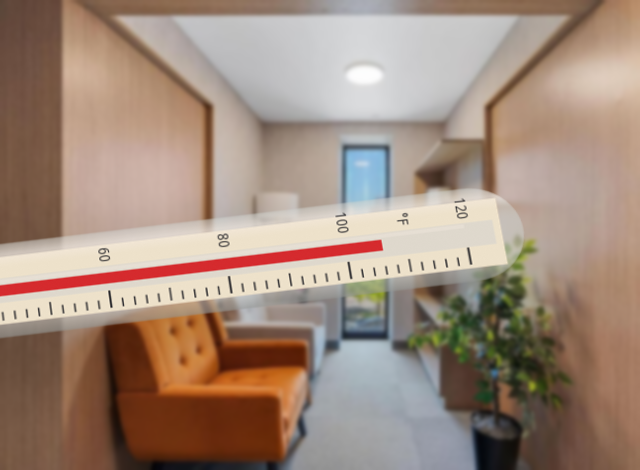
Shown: 106 °F
